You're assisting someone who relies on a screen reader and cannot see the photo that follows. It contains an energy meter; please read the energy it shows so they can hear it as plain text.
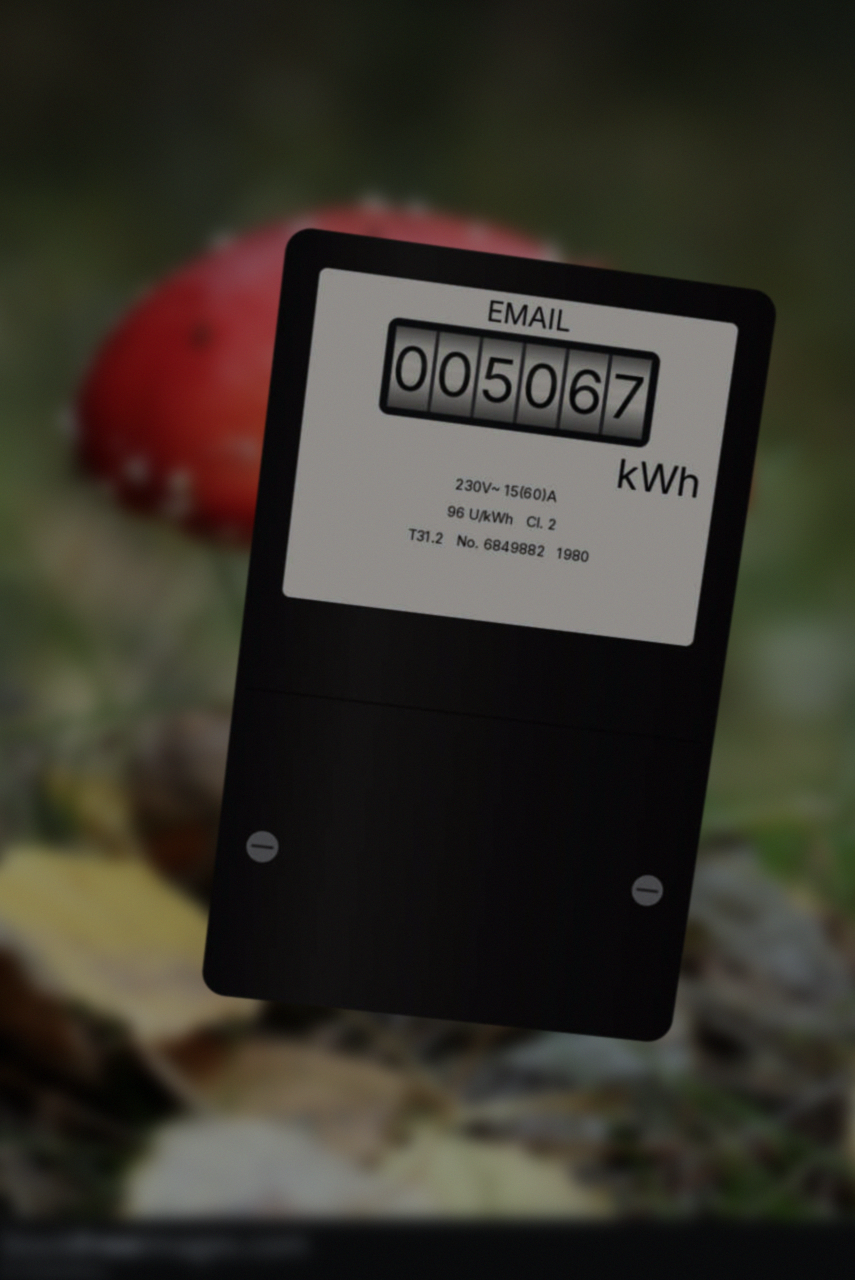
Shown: 5067 kWh
